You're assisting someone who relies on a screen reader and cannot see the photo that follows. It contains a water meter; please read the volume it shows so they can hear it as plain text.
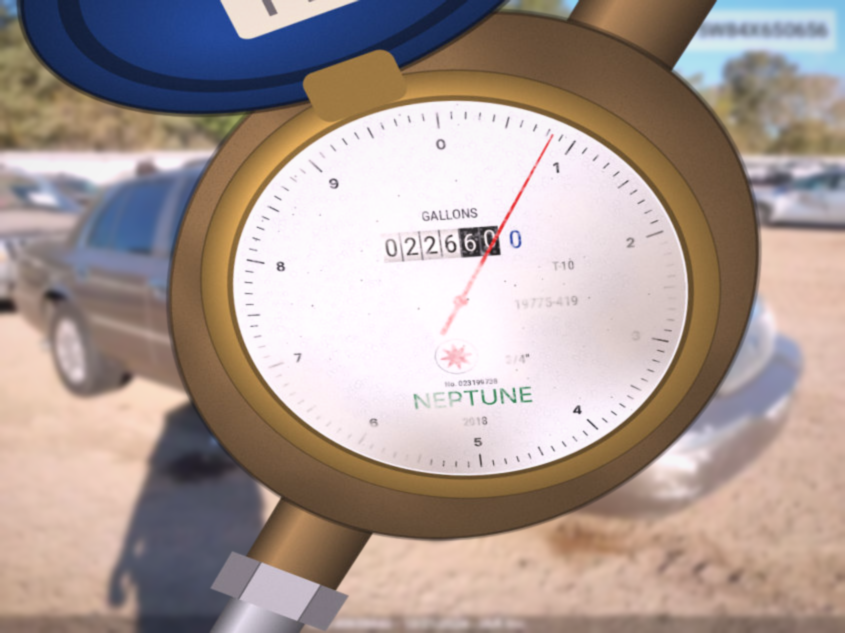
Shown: 226600.8 gal
